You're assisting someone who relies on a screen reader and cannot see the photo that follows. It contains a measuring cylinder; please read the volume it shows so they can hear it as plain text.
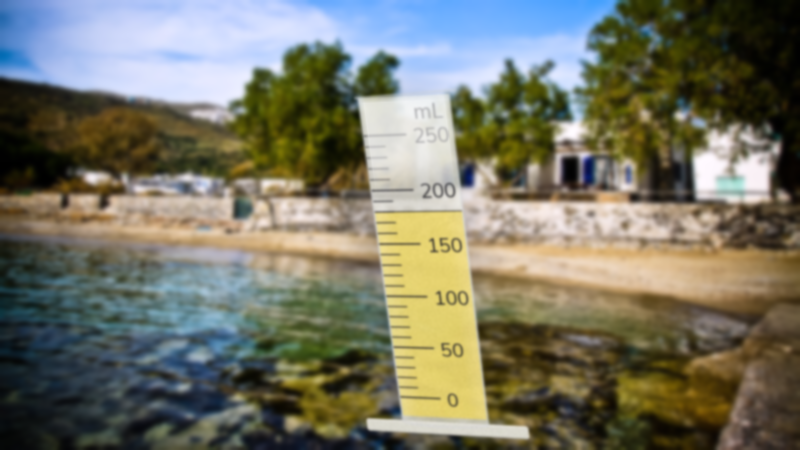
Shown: 180 mL
